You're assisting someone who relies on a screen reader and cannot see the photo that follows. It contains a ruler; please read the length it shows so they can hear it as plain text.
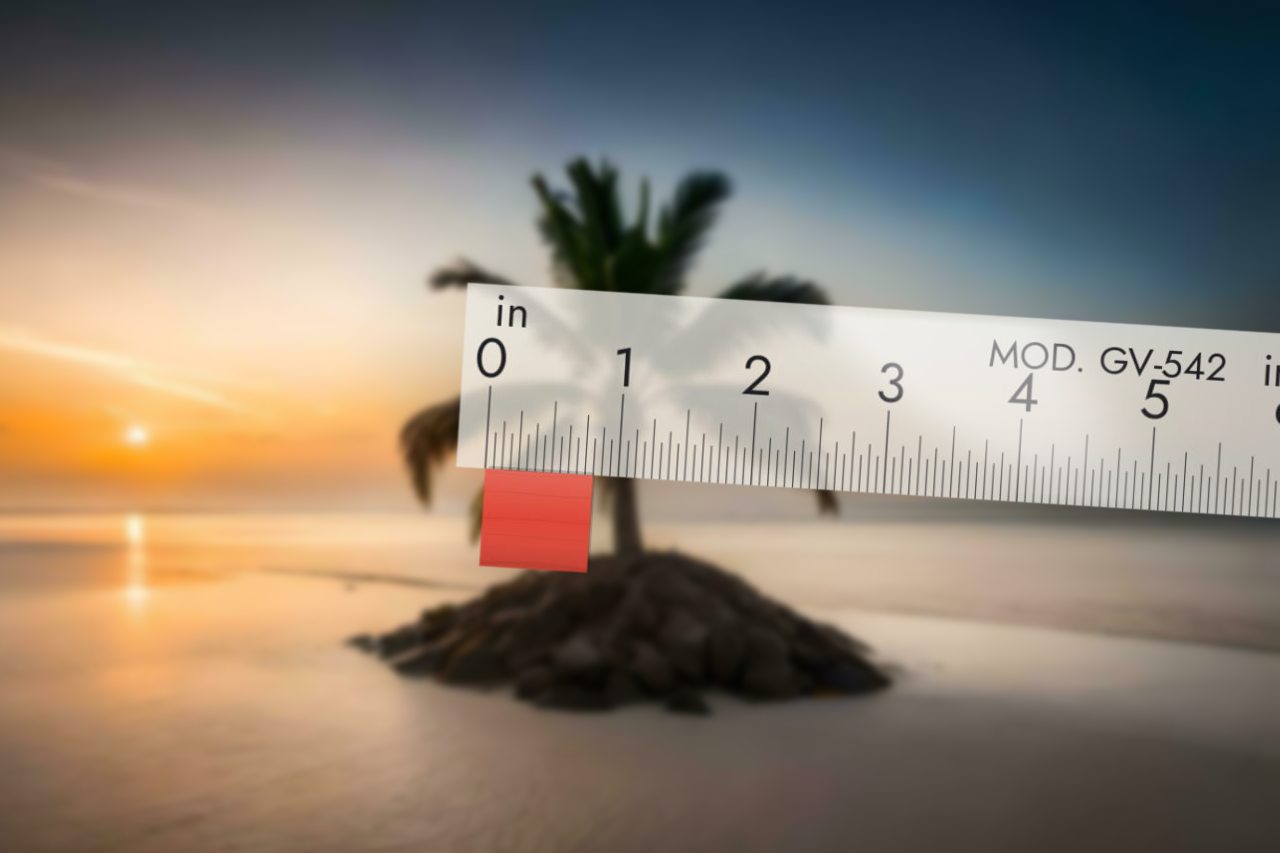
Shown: 0.8125 in
